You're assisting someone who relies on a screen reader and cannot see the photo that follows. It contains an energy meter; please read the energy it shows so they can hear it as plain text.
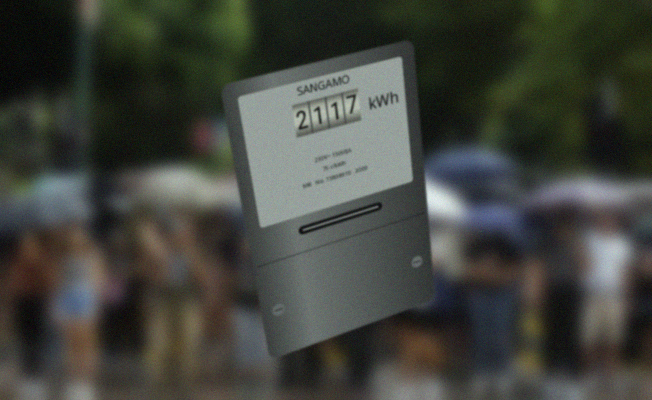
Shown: 2117 kWh
